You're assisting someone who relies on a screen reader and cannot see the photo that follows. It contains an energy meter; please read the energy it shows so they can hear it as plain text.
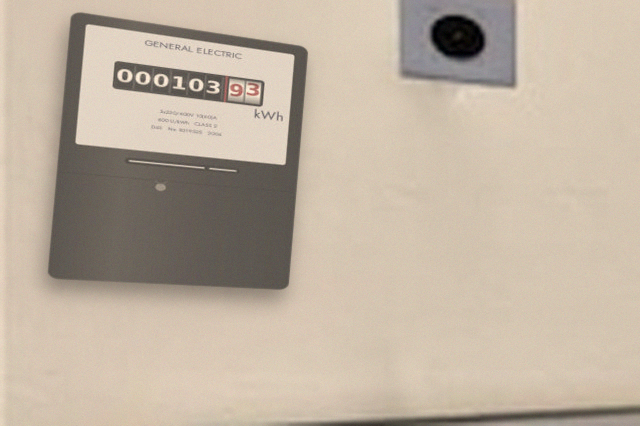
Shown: 103.93 kWh
